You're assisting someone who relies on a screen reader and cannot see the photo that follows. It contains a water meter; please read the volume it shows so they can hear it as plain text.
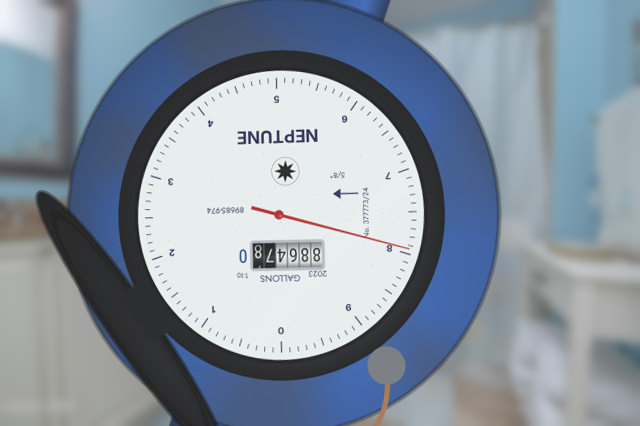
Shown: 8864777.9 gal
